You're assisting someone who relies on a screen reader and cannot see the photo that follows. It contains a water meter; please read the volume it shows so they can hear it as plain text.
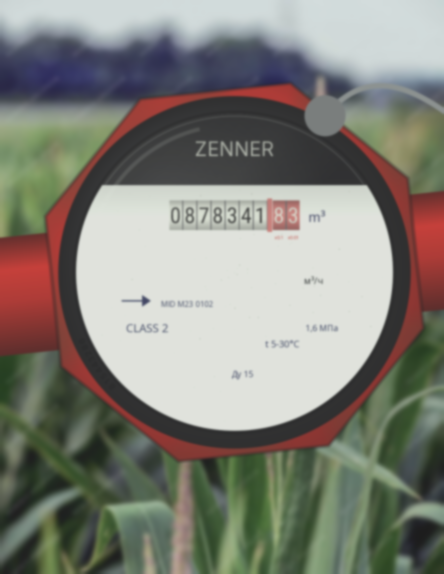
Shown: 878341.83 m³
